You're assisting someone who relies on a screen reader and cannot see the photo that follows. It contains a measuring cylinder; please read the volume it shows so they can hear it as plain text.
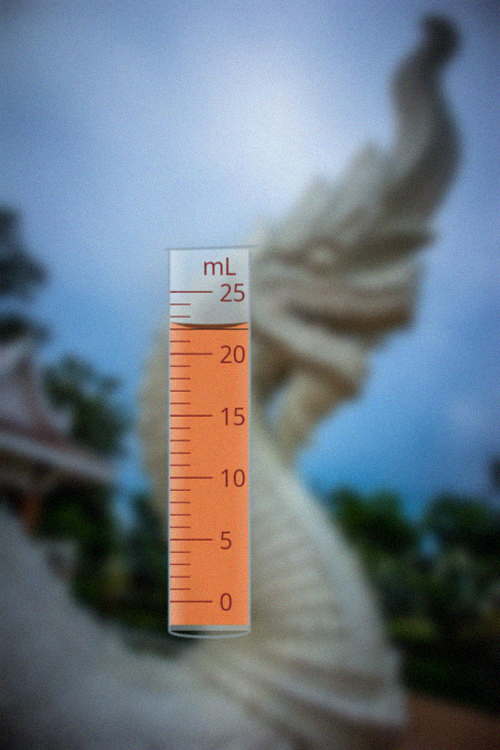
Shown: 22 mL
